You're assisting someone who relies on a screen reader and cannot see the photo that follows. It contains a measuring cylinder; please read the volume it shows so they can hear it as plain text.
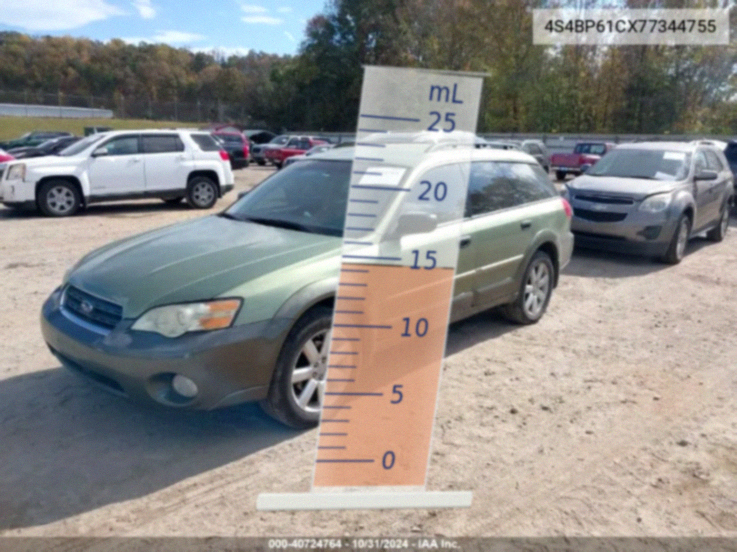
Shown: 14.5 mL
